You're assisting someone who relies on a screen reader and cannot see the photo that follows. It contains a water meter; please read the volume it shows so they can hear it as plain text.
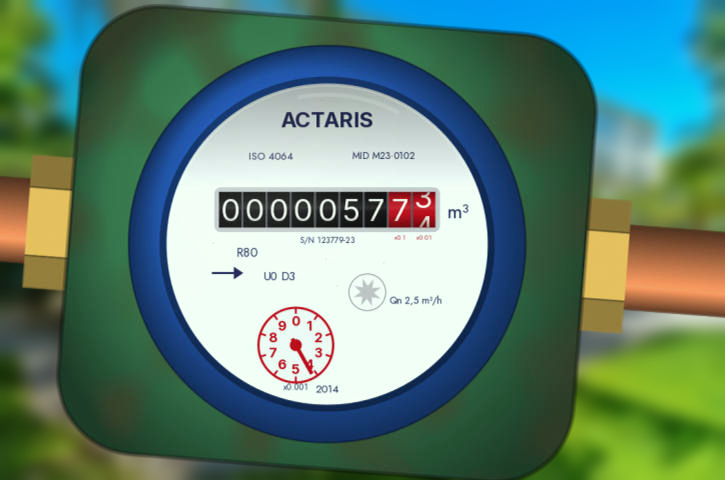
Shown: 57.734 m³
